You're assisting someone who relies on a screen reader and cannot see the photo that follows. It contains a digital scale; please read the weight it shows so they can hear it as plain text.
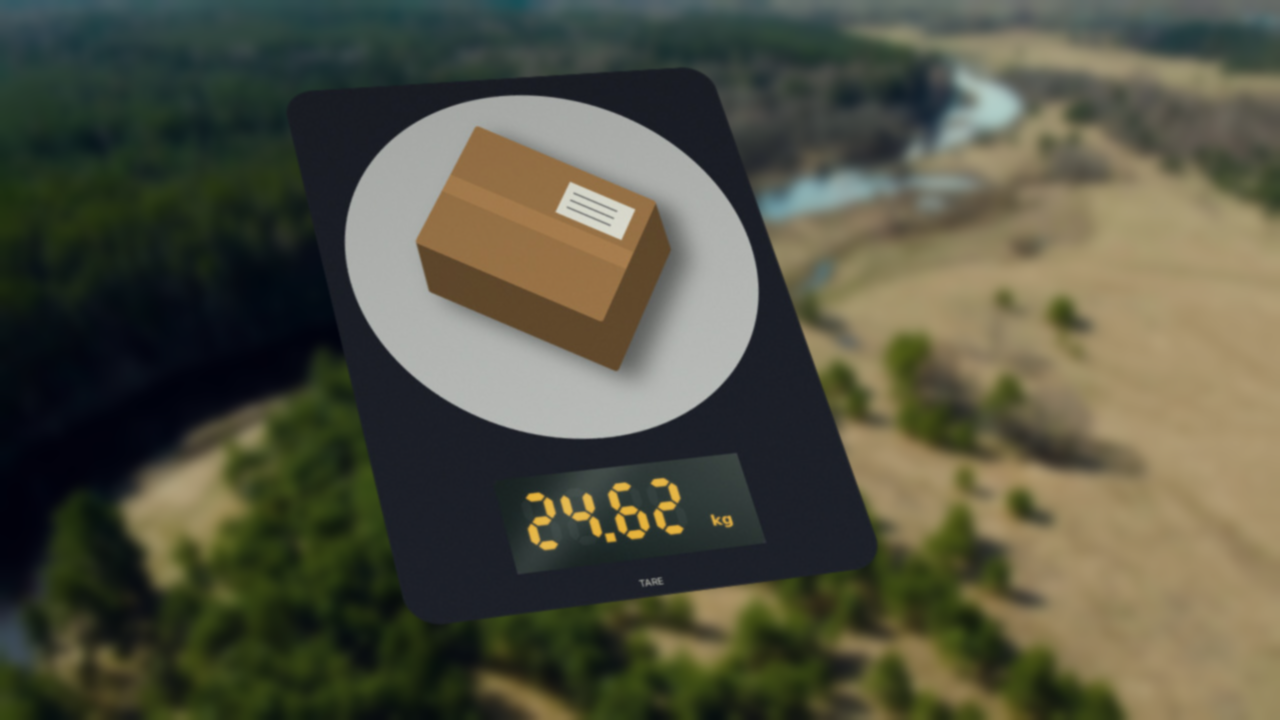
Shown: 24.62 kg
